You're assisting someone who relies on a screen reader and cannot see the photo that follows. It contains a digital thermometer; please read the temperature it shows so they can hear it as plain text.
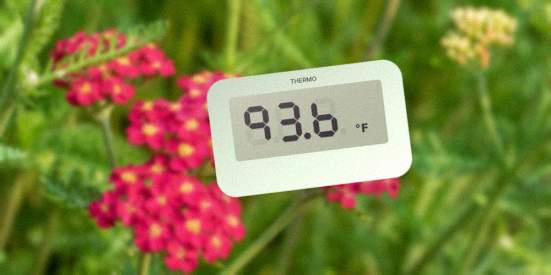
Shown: 93.6 °F
